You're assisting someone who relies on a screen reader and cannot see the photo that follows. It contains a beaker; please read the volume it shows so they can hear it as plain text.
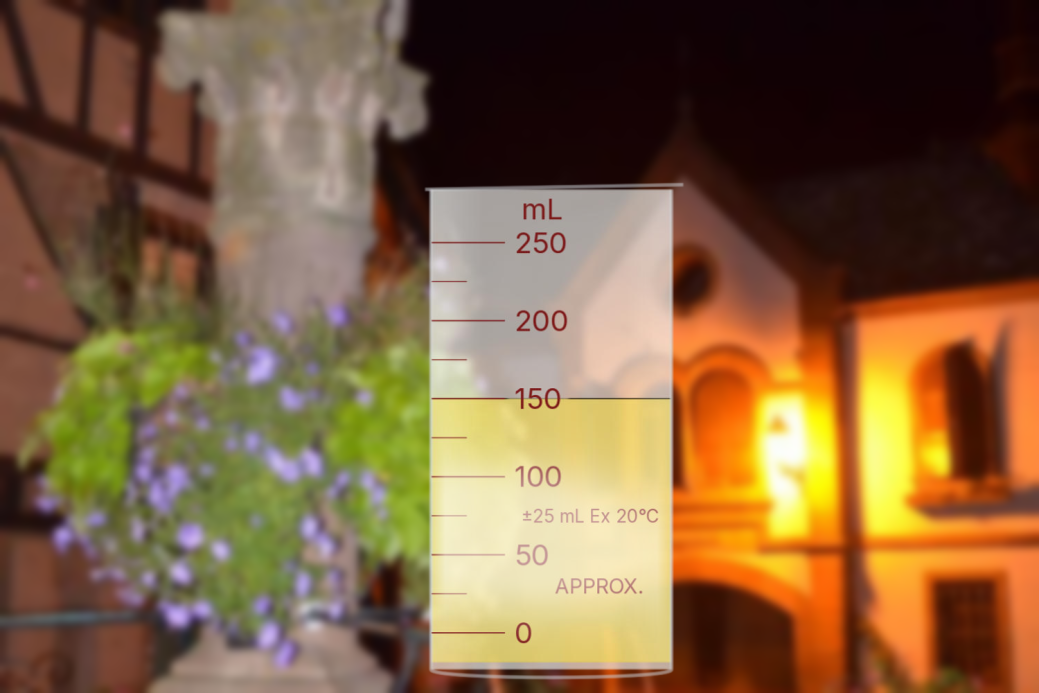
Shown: 150 mL
